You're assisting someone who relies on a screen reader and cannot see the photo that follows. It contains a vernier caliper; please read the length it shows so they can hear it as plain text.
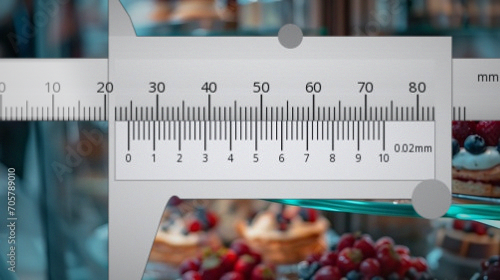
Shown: 24.5 mm
